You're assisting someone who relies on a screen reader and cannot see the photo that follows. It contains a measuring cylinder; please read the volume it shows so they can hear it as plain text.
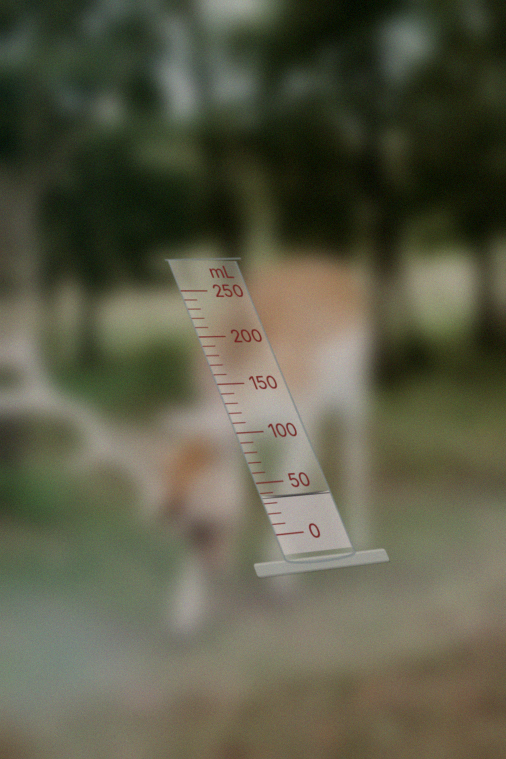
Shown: 35 mL
